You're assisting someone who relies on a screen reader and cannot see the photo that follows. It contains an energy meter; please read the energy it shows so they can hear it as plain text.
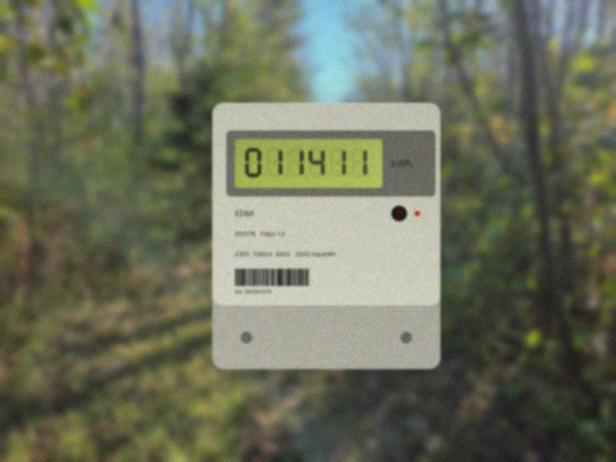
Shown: 11411 kWh
